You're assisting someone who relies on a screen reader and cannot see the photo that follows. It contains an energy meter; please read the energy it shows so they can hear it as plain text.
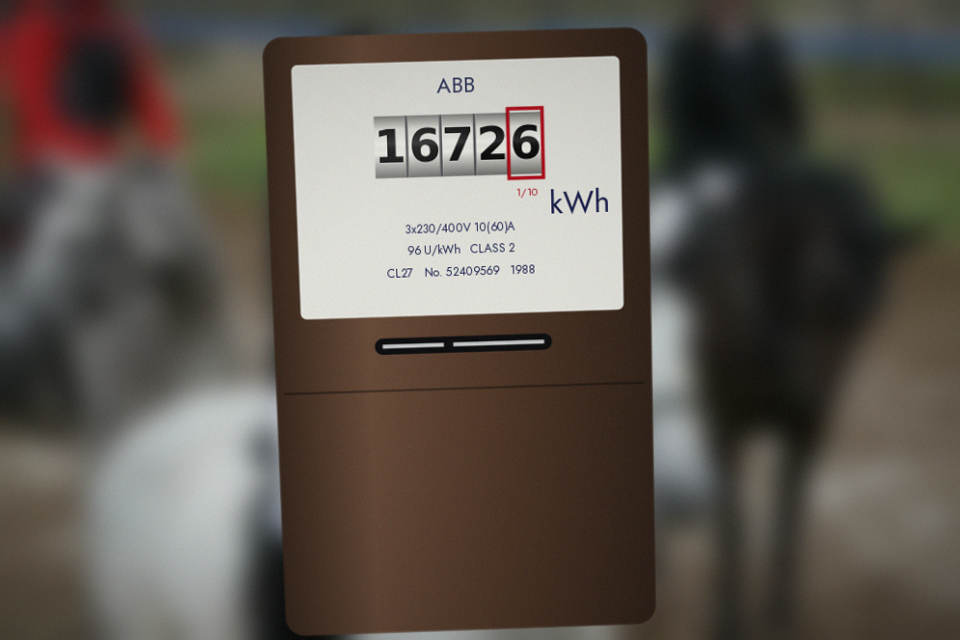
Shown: 1672.6 kWh
